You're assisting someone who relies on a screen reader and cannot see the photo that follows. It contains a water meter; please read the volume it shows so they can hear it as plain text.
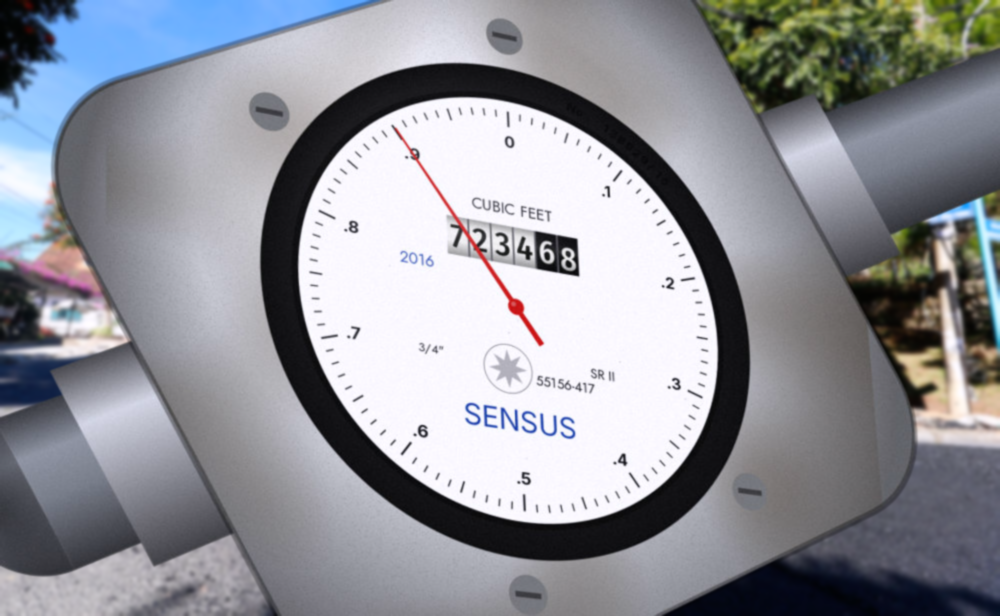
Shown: 723467.90 ft³
